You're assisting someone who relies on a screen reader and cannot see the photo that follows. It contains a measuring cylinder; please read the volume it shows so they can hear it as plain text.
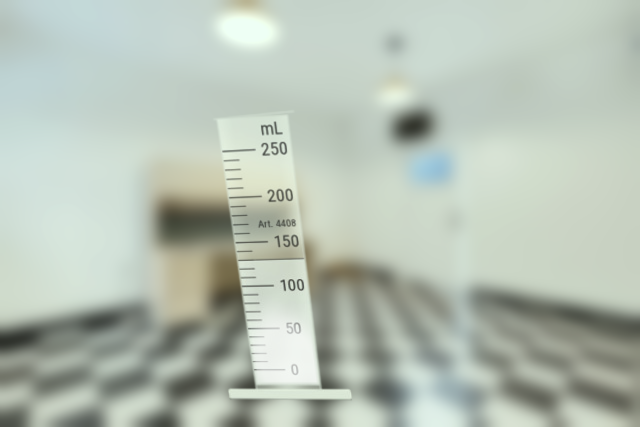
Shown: 130 mL
